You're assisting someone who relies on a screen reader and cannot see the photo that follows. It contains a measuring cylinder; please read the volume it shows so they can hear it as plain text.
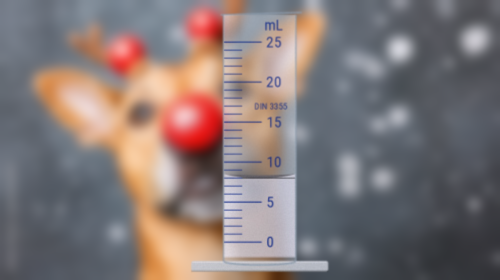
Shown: 8 mL
